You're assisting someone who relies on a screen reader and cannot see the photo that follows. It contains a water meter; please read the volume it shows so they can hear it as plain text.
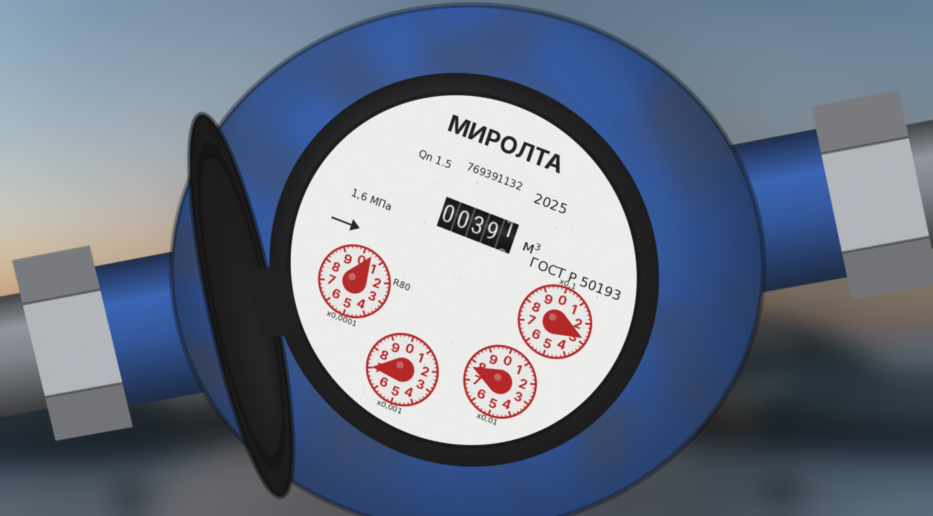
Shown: 391.2770 m³
